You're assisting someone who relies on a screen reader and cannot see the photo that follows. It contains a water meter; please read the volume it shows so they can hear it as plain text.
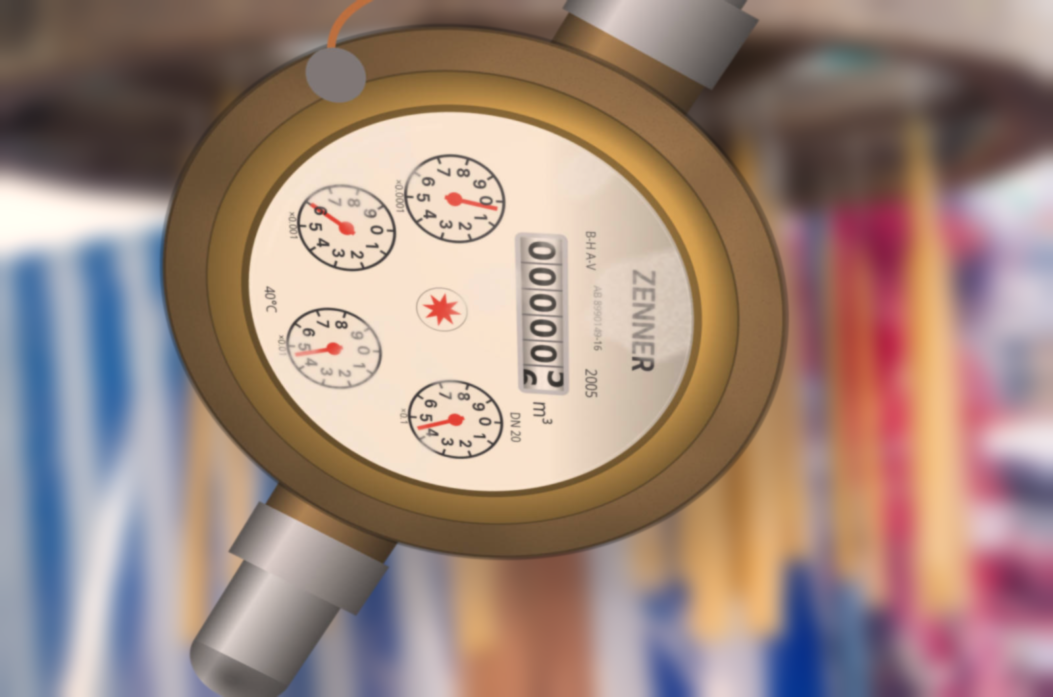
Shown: 5.4460 m³
